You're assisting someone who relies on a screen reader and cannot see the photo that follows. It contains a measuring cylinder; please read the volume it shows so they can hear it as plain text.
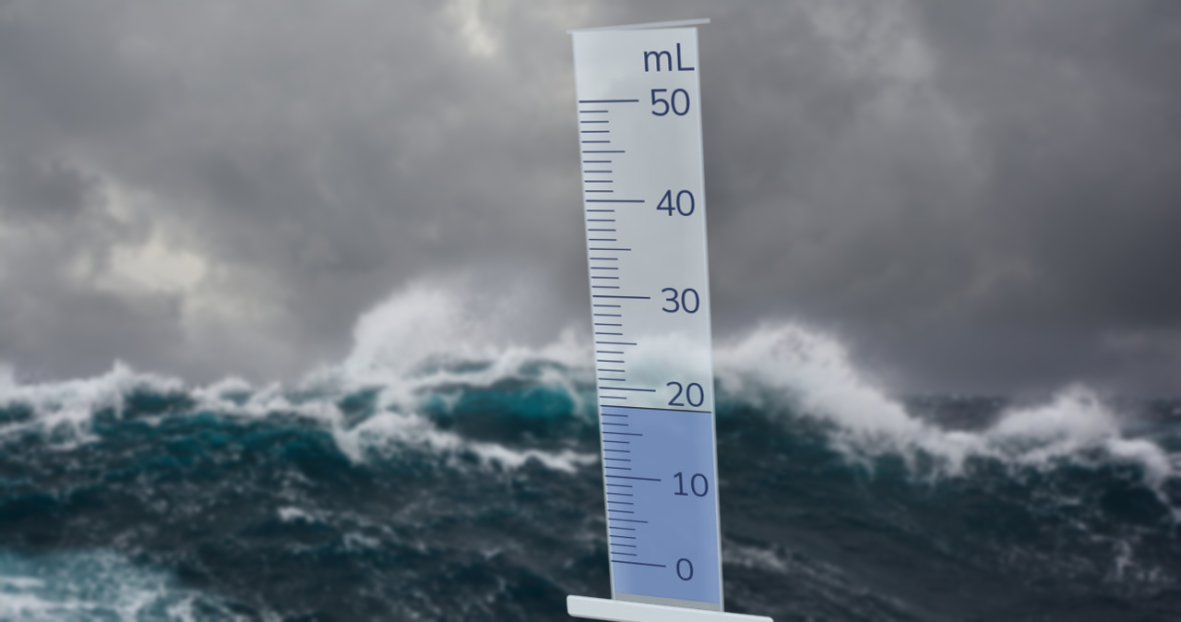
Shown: 18 mL
